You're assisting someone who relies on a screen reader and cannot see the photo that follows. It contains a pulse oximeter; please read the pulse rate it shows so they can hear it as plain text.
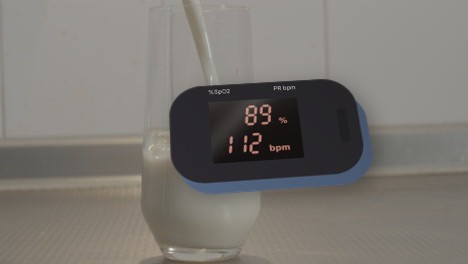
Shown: 112 bpm
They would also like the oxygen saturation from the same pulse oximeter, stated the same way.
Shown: 89 %
